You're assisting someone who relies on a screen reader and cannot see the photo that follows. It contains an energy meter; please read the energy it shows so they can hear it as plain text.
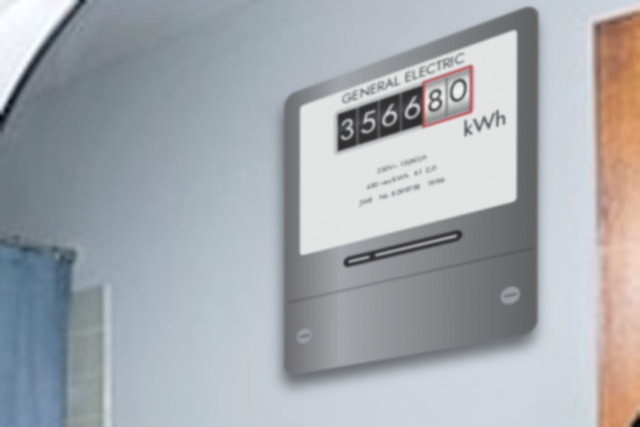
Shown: 3566.80 kWh
